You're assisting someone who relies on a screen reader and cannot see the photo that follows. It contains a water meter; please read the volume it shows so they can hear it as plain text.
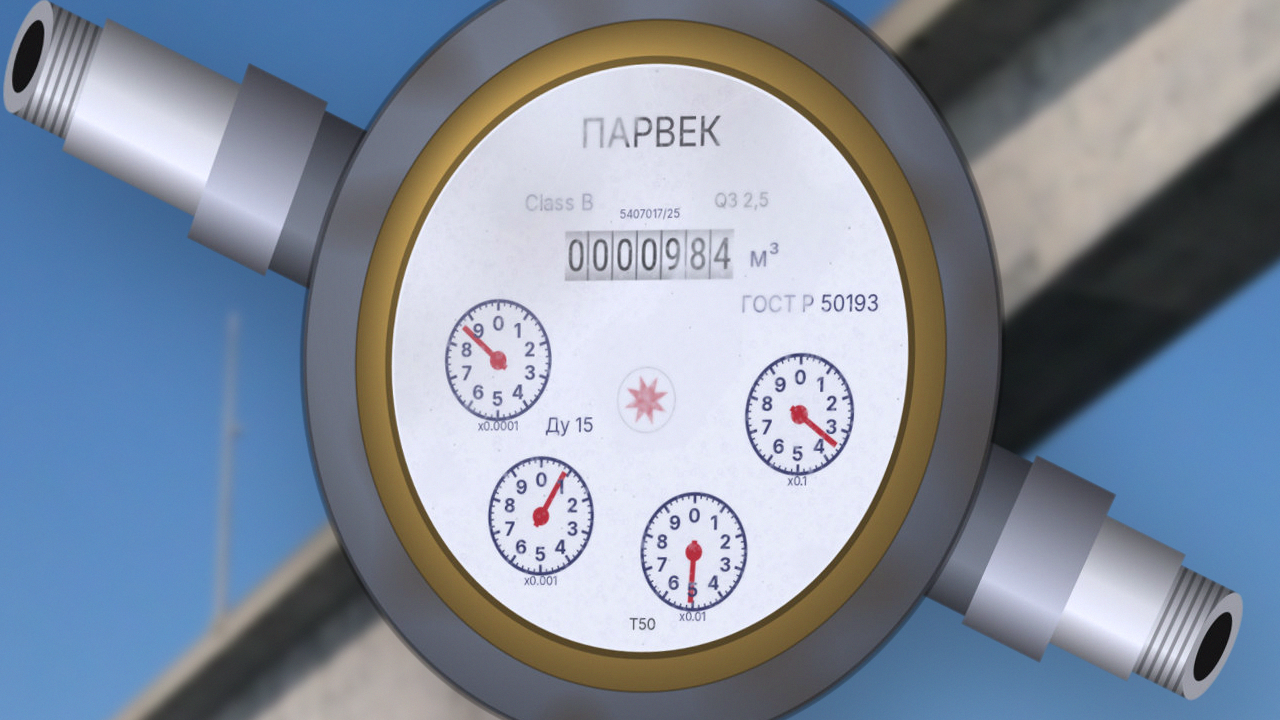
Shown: 984.3508 m³
